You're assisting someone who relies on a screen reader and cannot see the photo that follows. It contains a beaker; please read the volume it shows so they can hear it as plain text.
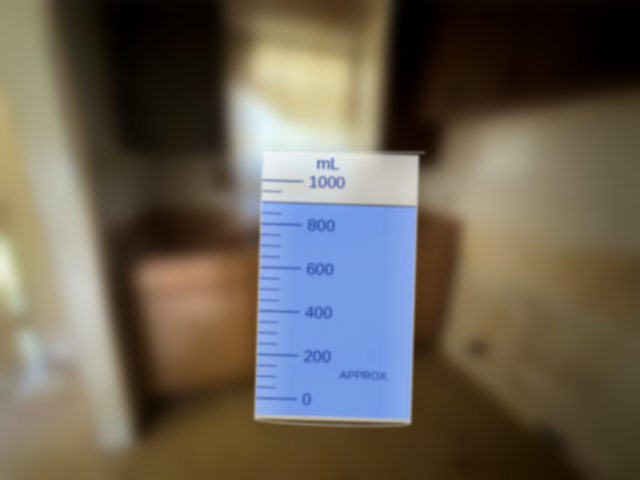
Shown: 900 mL
